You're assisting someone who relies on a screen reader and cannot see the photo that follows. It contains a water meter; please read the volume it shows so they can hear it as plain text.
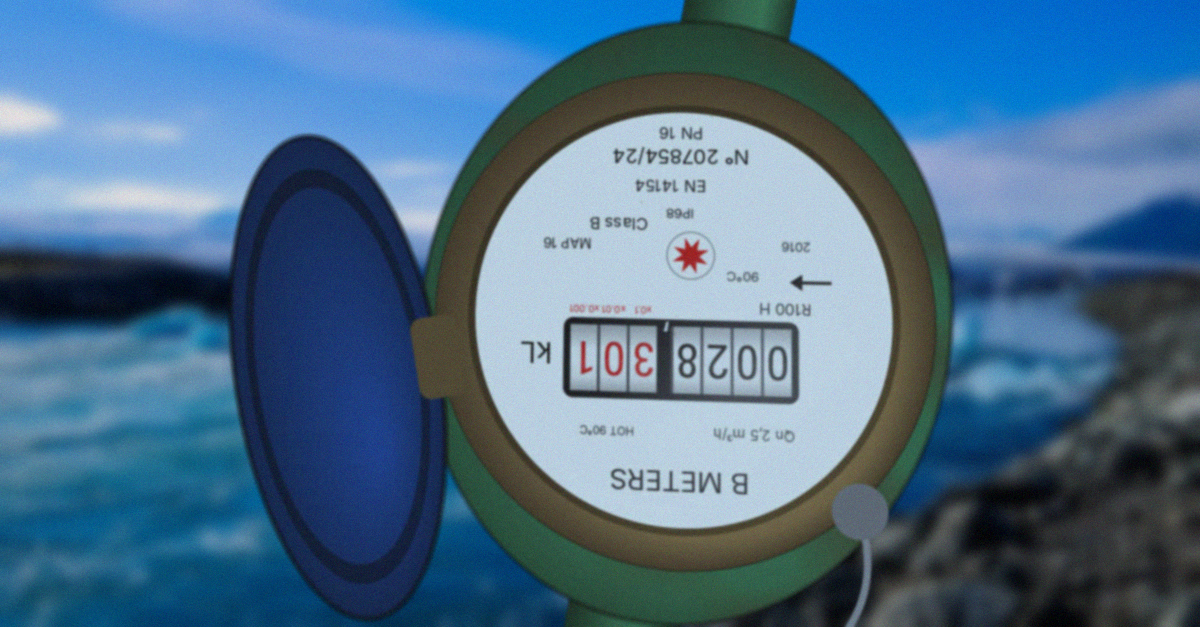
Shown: 28.301 kL
